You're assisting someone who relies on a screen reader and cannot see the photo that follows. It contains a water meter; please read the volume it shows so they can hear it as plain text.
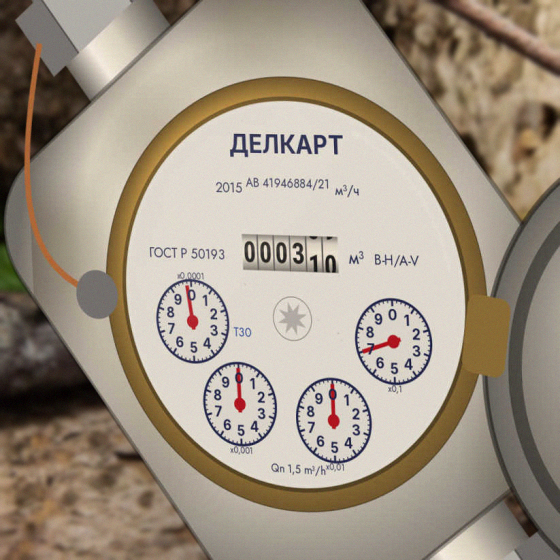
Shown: 309.6999 m³
